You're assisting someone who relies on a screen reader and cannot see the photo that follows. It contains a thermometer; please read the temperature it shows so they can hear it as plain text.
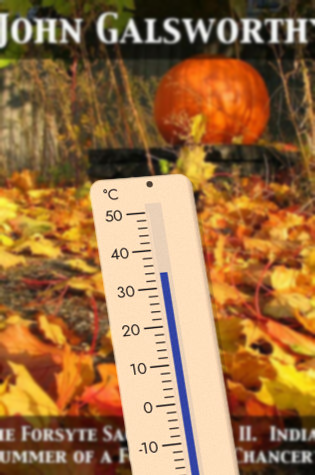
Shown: 34 °C
